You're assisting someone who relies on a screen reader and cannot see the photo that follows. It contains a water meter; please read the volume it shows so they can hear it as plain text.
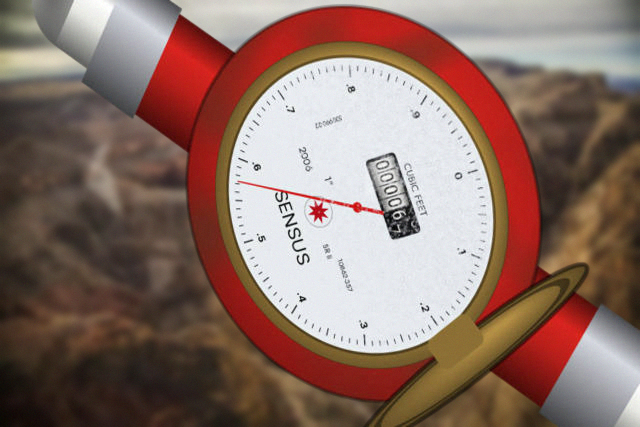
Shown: 66.57 ft³
